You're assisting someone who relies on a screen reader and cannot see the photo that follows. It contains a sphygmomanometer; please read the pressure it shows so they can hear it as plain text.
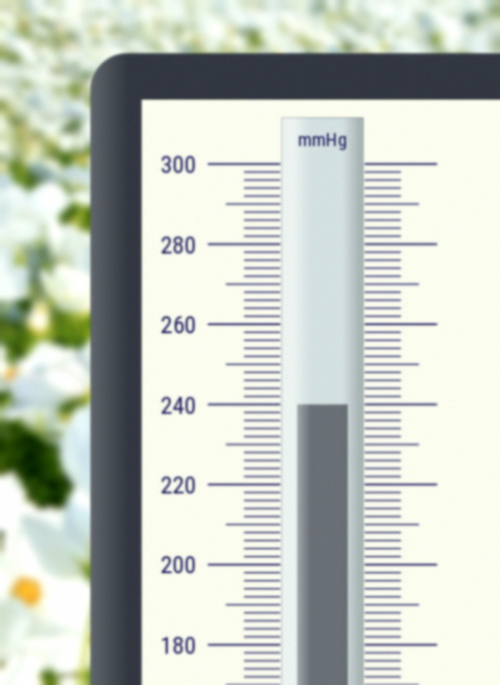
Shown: 240 mmHg
